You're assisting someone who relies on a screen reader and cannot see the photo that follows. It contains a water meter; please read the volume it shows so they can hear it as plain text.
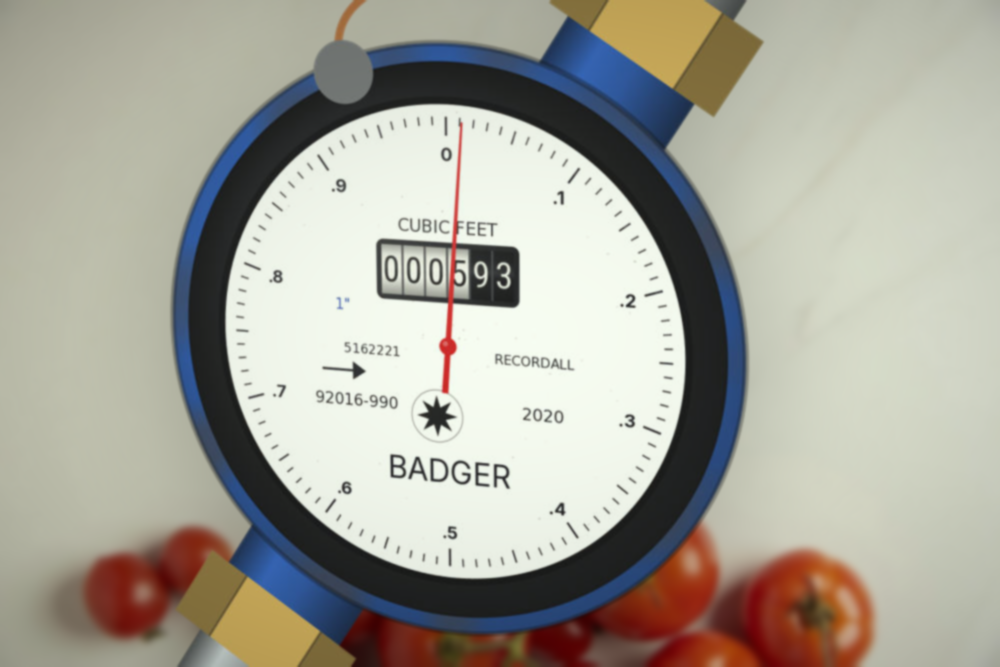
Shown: 593.01 ft³
